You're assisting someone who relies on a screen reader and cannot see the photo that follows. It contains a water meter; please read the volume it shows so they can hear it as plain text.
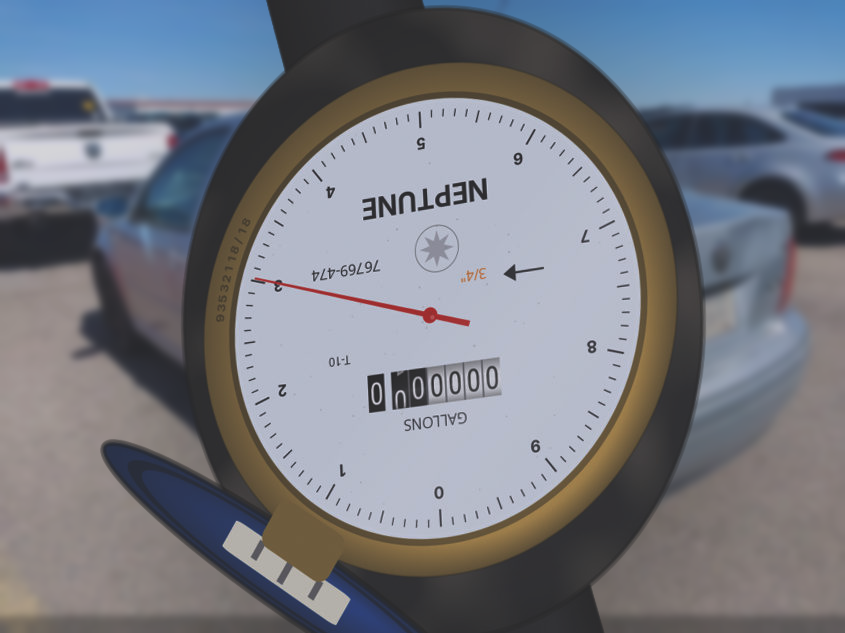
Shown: 3.0 gal
